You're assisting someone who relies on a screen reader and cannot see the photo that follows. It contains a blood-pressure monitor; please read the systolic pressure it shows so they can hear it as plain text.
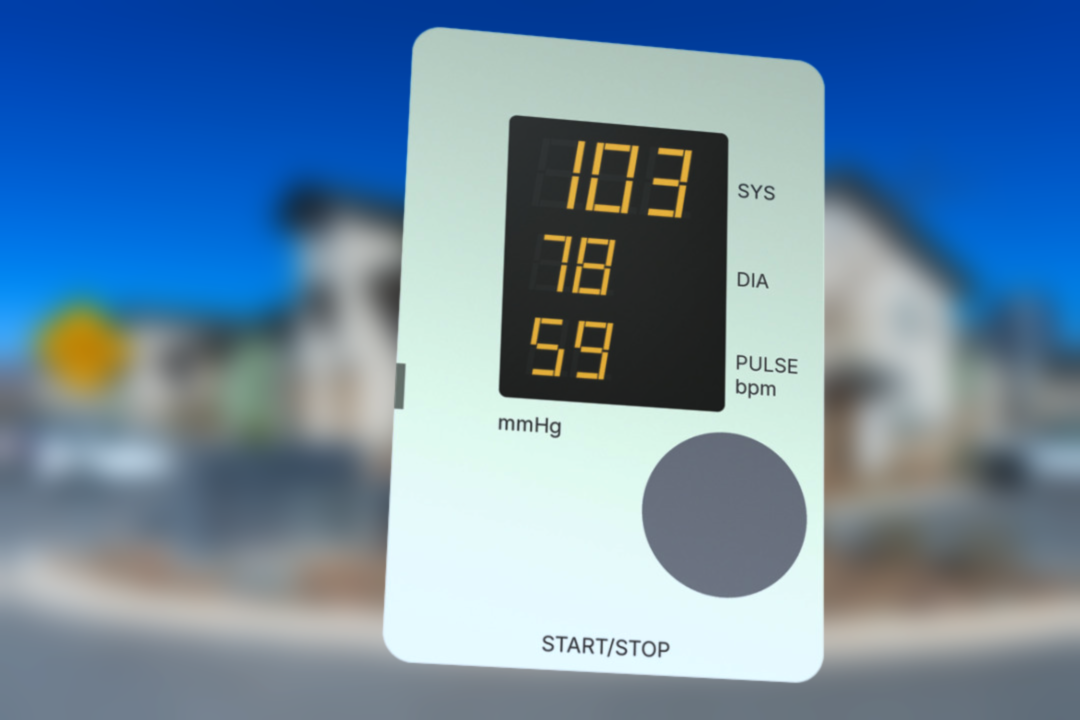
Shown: 103 mmHg
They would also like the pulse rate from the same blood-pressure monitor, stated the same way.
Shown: 59 bpm
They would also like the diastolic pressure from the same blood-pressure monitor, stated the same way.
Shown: 78 mmHg
